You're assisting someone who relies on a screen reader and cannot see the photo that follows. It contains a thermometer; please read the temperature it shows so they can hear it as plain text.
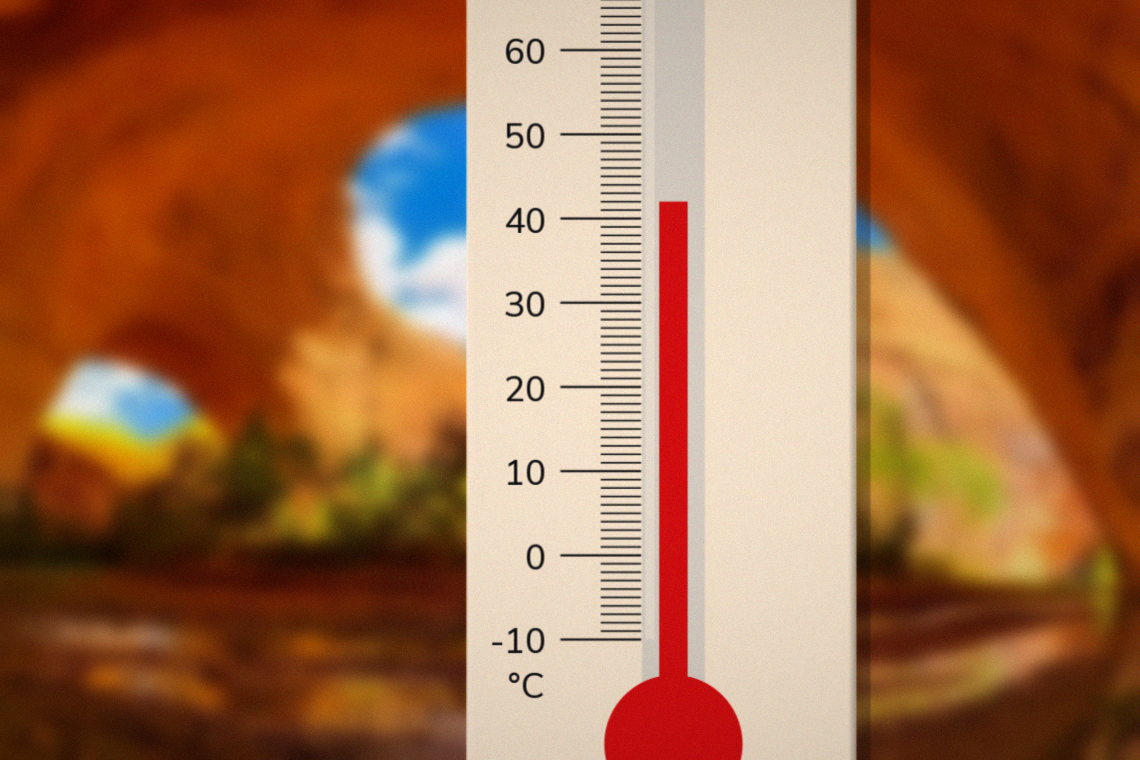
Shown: 42 °C
